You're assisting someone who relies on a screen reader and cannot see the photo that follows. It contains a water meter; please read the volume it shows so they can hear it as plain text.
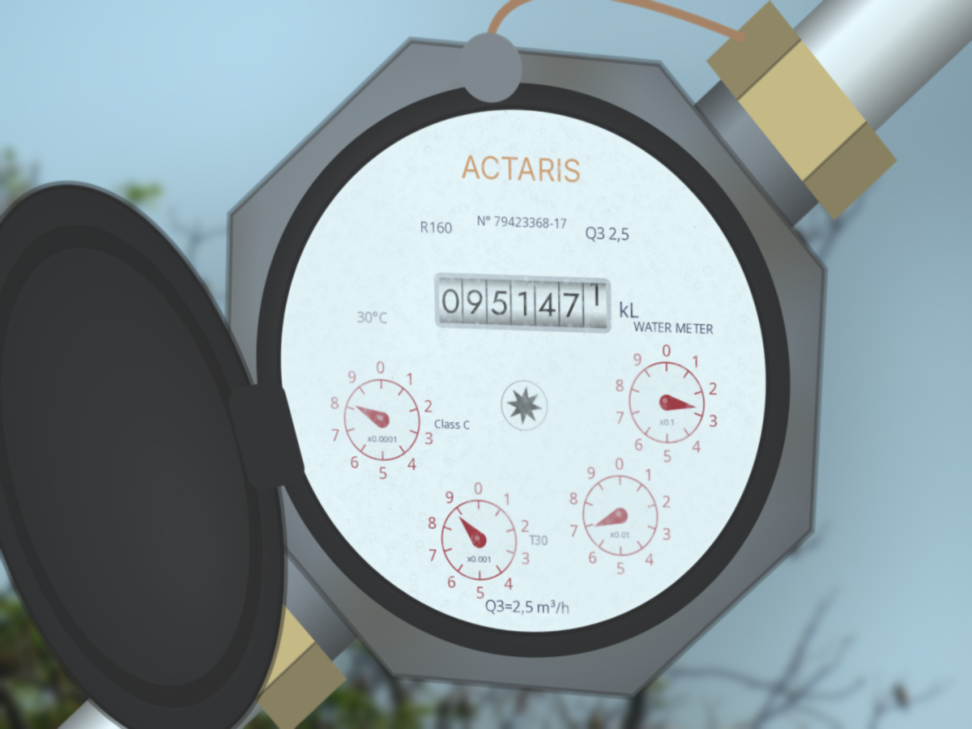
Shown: 951471.2688 kL
